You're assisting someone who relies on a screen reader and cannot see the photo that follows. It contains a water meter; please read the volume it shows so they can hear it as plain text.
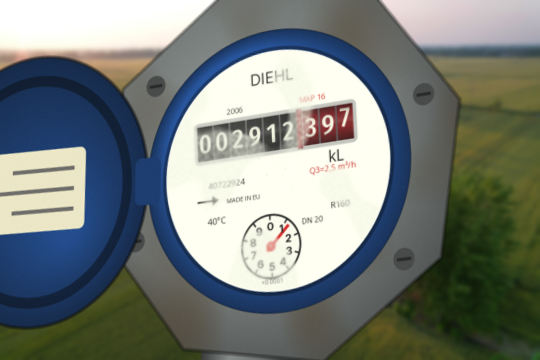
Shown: 2912.3971 kL
